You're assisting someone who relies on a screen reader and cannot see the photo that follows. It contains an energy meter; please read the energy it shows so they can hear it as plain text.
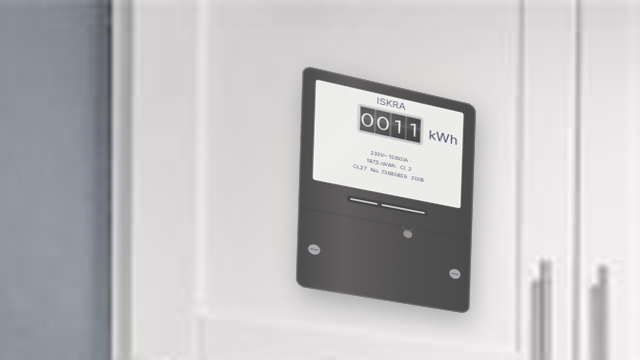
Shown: 11 kWh
